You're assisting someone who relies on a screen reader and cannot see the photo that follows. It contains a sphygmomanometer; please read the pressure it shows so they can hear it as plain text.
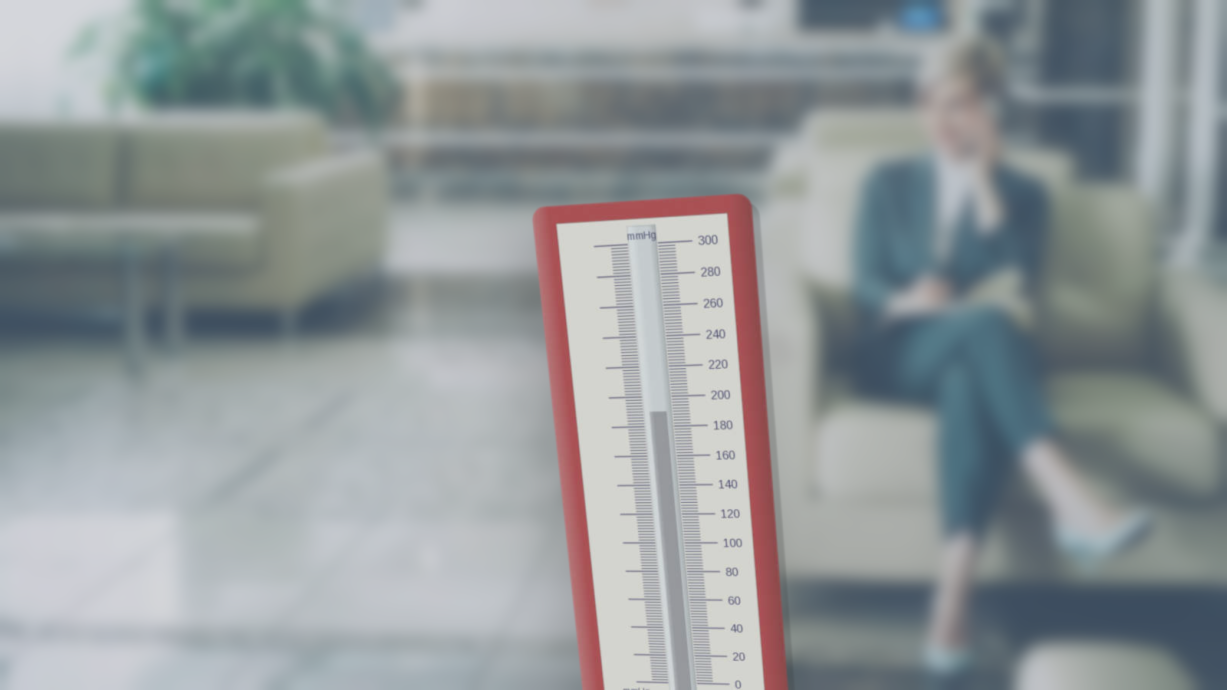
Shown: 190 mmHg
